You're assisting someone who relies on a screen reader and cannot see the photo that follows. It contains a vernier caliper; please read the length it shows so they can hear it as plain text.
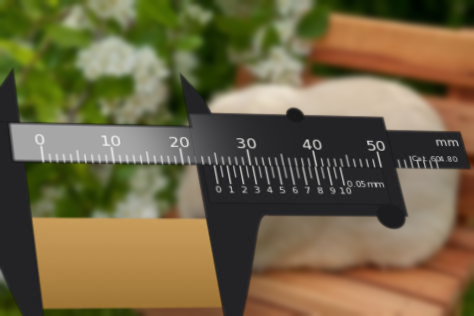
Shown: 24.6 mm
